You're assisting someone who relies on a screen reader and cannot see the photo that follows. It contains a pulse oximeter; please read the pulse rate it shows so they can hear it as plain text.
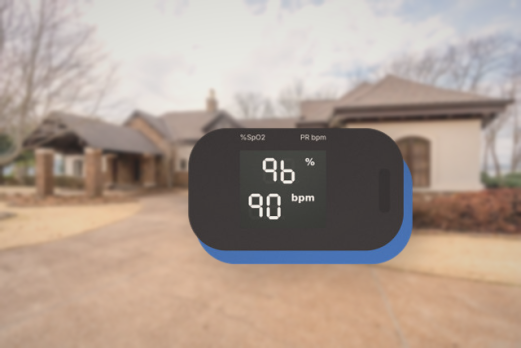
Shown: 90 bpm
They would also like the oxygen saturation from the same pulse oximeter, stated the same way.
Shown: 96 %
